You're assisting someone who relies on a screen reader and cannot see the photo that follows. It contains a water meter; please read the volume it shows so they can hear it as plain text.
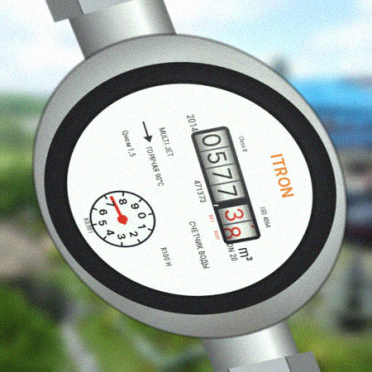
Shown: 577.377 m³
